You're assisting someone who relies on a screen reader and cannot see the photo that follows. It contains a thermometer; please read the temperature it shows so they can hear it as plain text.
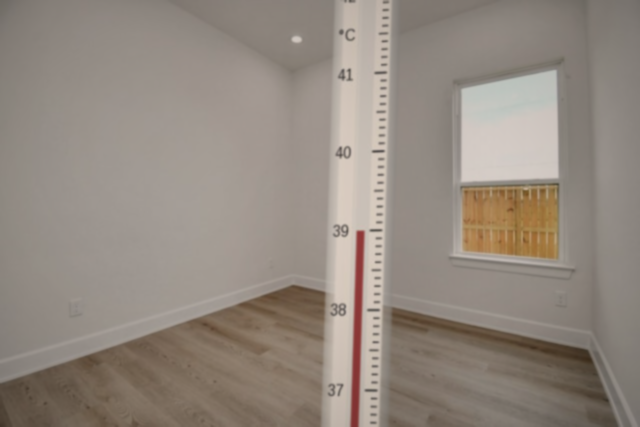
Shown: 39 °C
